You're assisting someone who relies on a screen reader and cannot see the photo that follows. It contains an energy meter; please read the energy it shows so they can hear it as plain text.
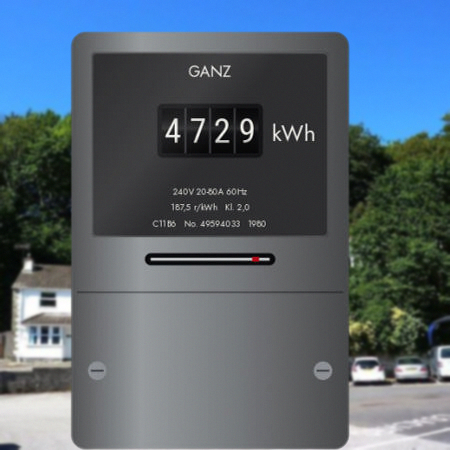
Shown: 4729 kWh
